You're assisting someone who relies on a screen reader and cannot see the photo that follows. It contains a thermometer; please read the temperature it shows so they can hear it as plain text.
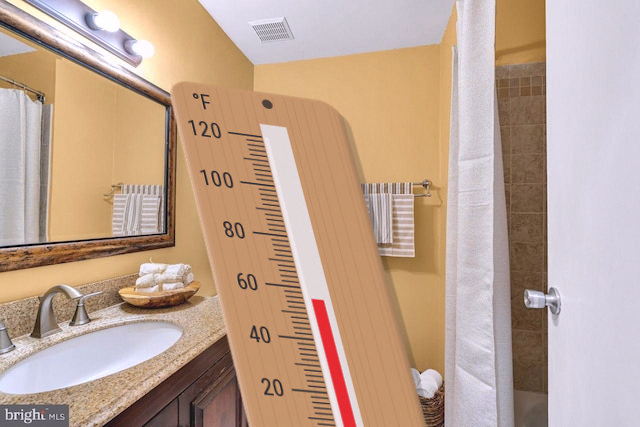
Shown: 56 °F
